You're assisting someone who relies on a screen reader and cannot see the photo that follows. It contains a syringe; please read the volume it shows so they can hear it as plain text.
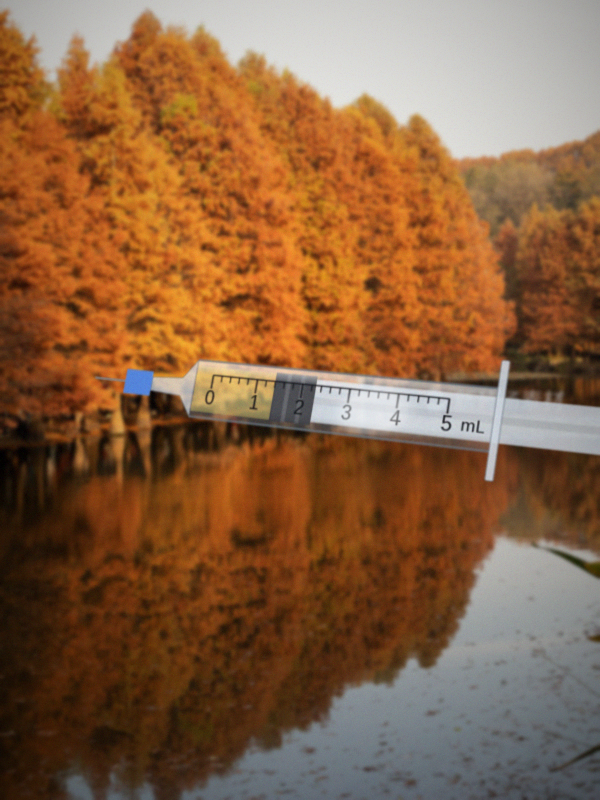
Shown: 1.4 mL
